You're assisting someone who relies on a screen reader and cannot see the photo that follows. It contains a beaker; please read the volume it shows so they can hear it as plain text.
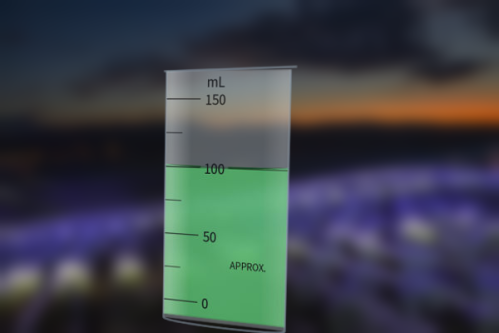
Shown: 100 mL
